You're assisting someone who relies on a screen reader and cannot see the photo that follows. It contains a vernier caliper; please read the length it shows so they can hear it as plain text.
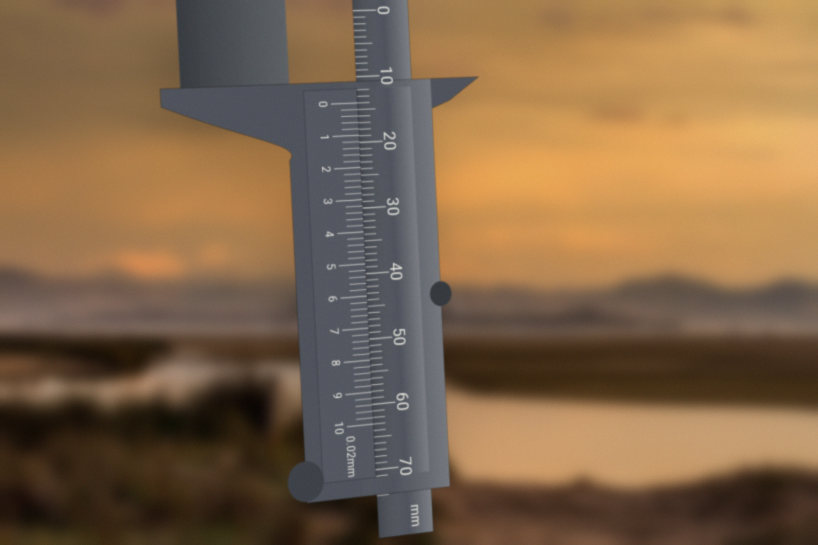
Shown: 14.0 mm
